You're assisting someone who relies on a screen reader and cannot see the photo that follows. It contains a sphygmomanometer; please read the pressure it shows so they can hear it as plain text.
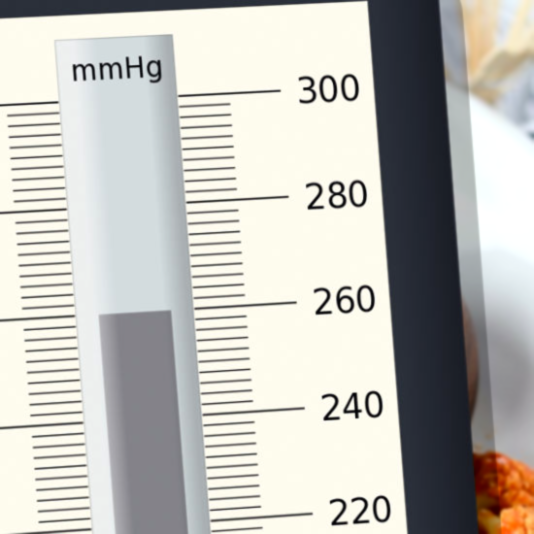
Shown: 260 mmHg
